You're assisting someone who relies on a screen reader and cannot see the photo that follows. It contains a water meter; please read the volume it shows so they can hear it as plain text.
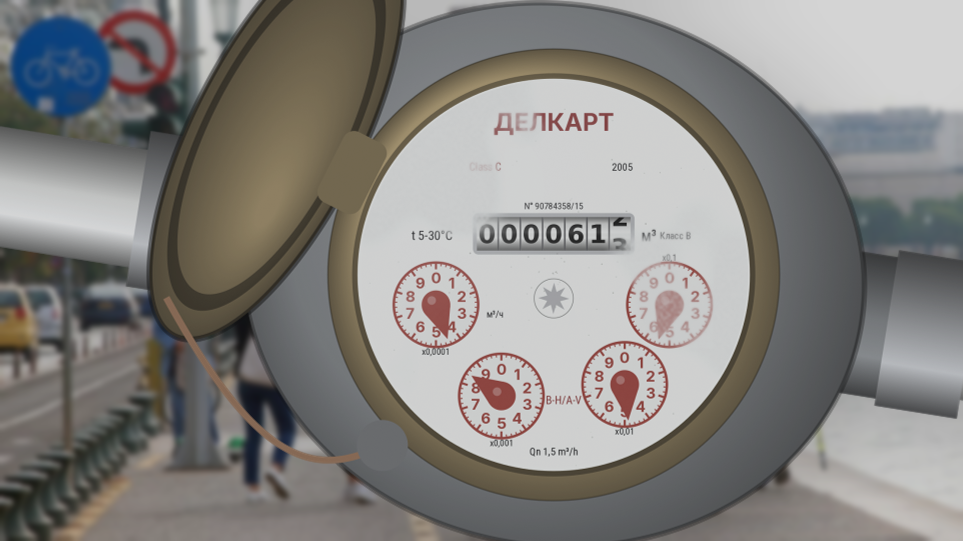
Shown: 612.5484 m³
